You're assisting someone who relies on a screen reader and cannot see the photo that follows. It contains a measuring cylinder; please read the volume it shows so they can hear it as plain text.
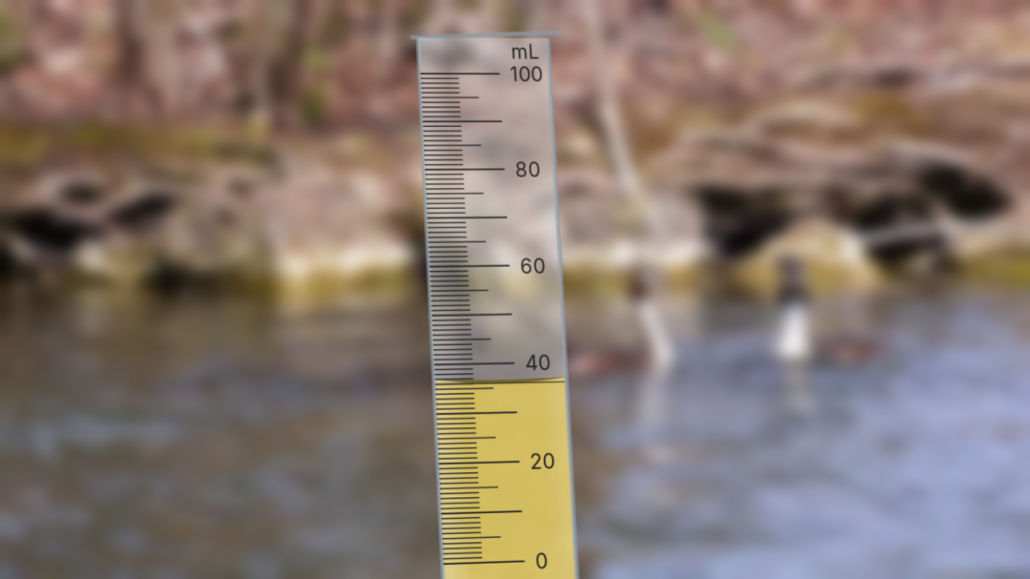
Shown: 36 mL
